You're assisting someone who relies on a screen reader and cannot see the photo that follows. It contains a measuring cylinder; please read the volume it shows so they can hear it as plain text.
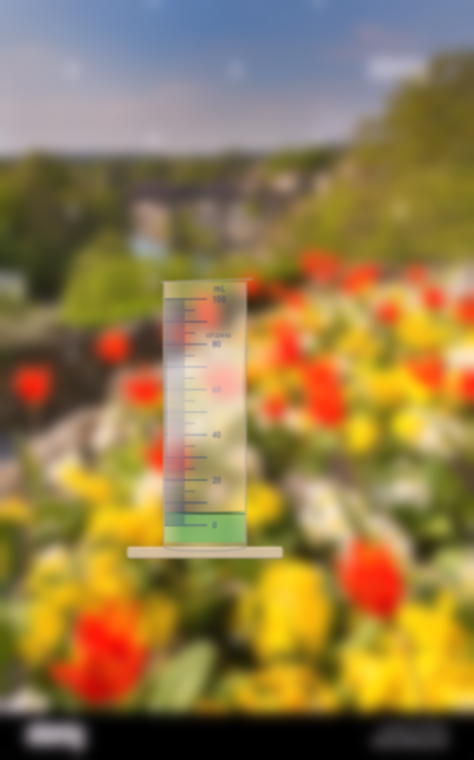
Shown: 5 mL
